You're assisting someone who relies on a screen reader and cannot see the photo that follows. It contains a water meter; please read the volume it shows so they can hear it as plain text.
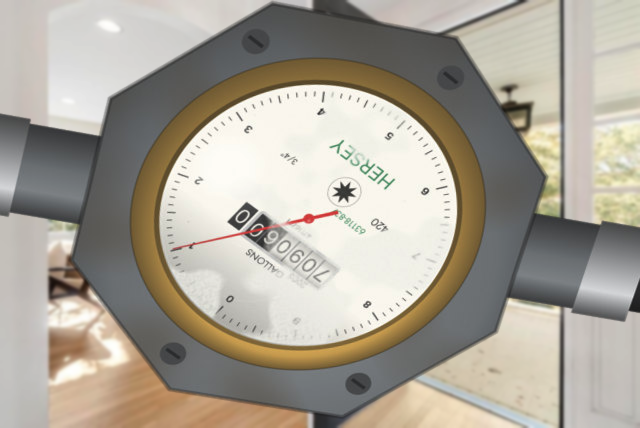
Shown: 7090601.0 gal
